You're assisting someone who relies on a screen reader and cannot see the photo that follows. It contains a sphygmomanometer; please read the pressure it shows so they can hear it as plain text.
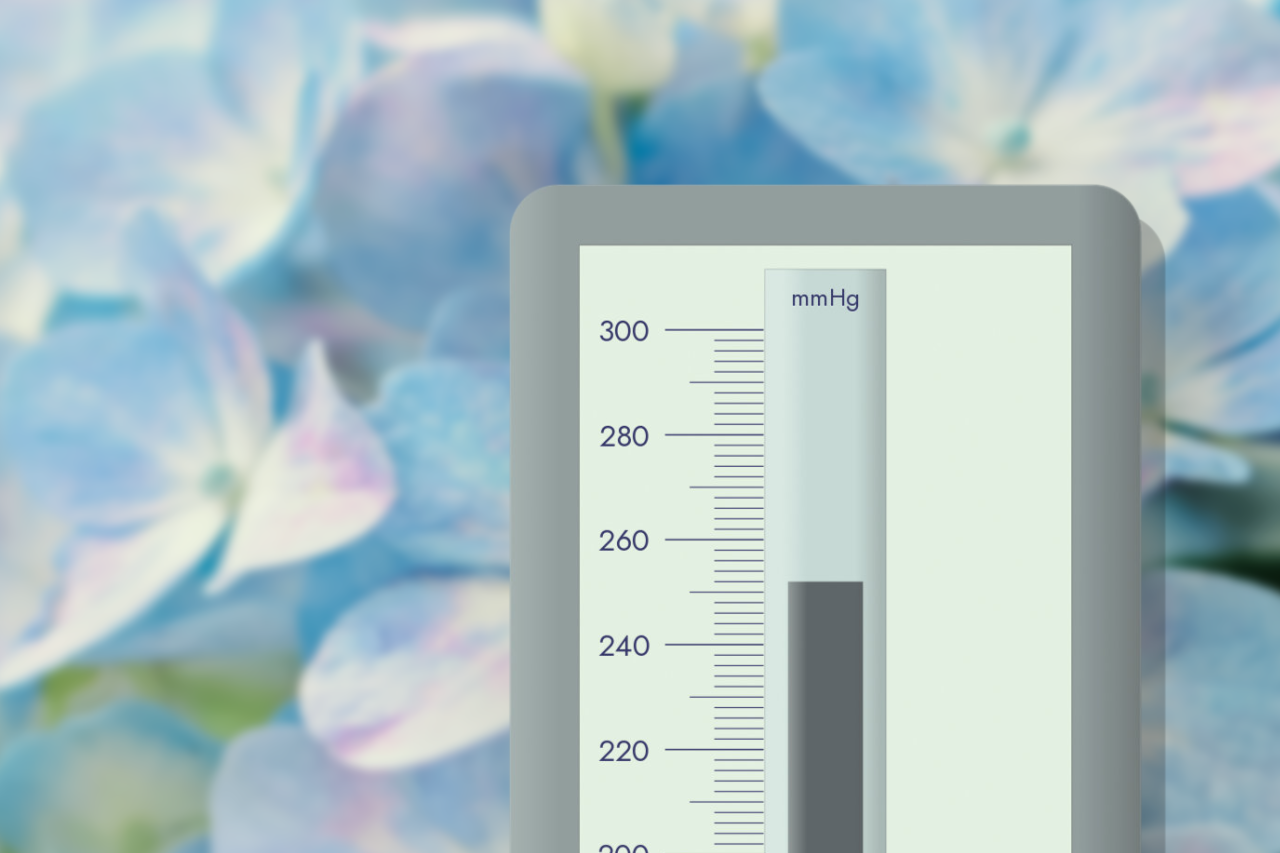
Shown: 252 mmHg
